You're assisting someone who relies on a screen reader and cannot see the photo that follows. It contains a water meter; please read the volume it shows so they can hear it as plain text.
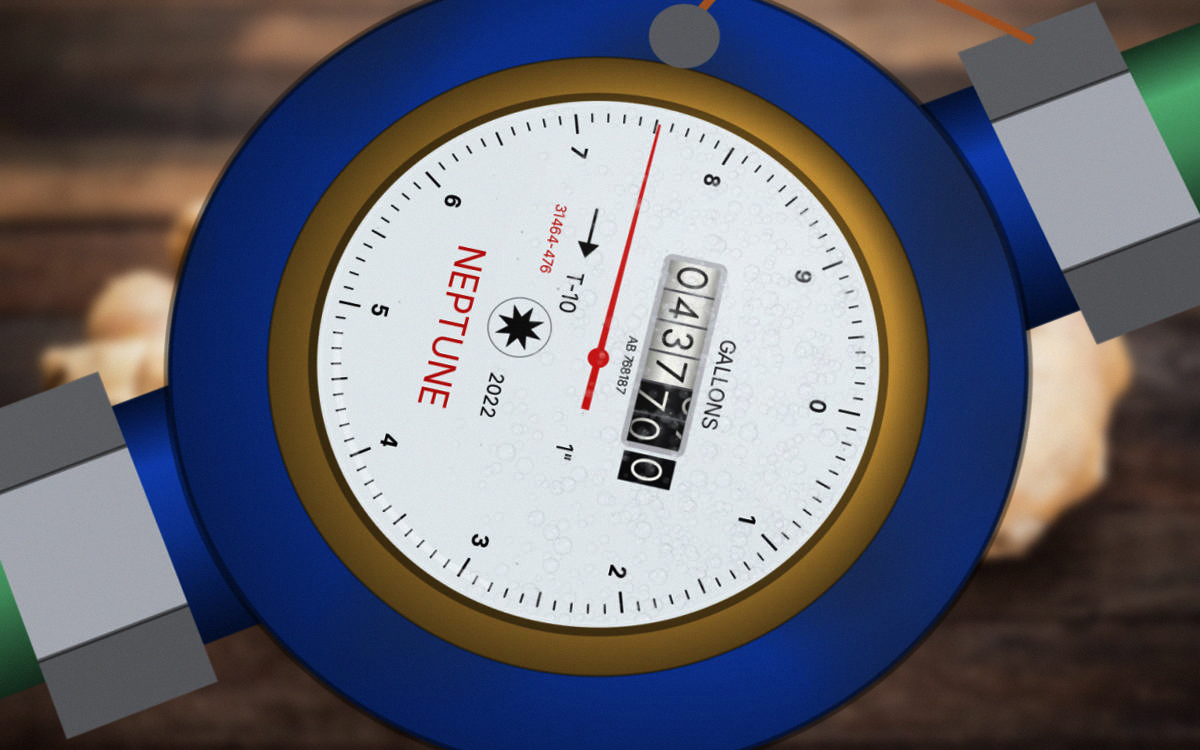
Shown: 437697.5 gal
